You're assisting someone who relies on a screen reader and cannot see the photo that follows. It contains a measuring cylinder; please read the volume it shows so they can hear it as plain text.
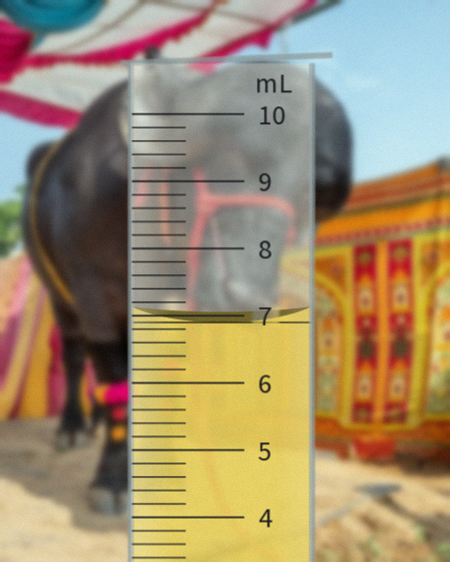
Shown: 6.9 mL
